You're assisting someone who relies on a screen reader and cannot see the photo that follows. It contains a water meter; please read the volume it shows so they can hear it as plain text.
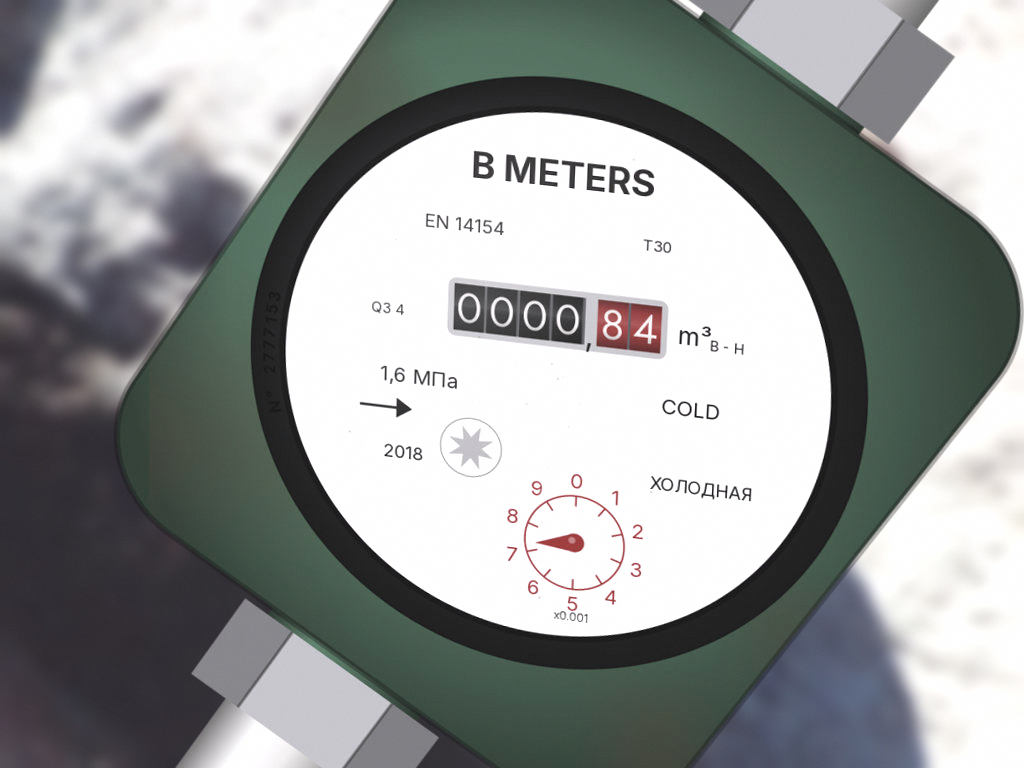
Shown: 0.847 m³
